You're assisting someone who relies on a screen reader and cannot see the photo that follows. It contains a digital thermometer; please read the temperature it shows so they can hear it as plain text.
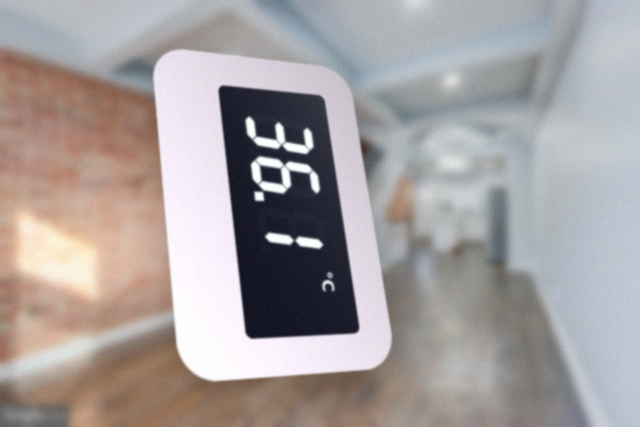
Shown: 36.1 °C
